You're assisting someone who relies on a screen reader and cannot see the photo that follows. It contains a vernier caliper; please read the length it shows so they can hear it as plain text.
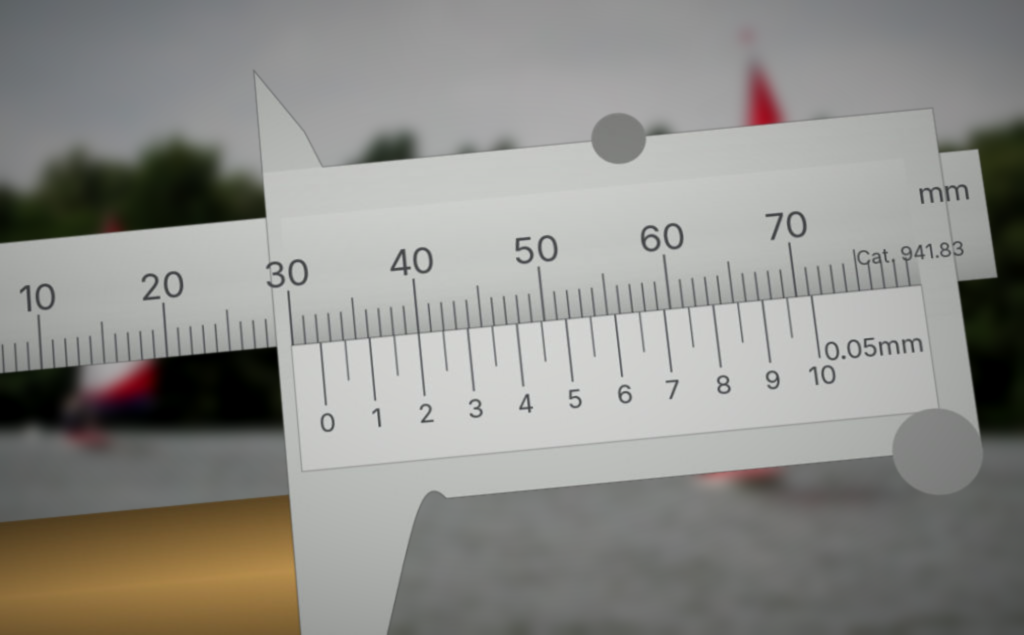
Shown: 32.2 mm
